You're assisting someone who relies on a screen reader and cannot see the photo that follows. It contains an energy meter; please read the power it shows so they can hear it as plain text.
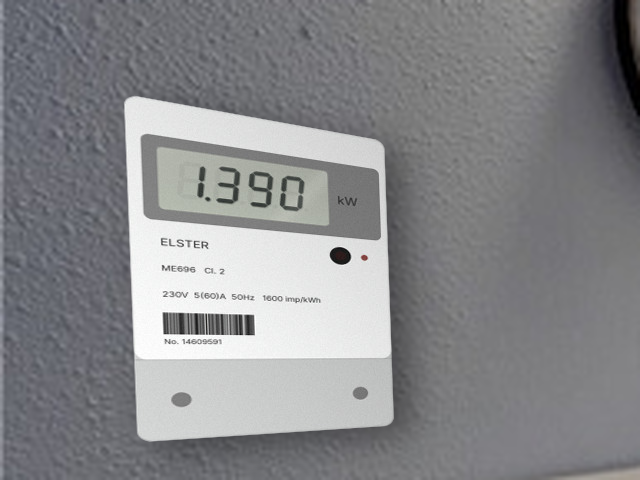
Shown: 1.390 kW
